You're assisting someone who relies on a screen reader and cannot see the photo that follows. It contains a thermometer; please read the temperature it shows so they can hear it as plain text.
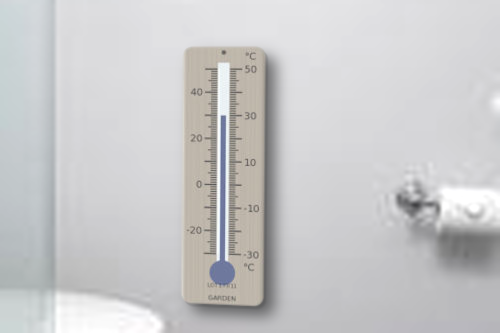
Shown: 30 °C
